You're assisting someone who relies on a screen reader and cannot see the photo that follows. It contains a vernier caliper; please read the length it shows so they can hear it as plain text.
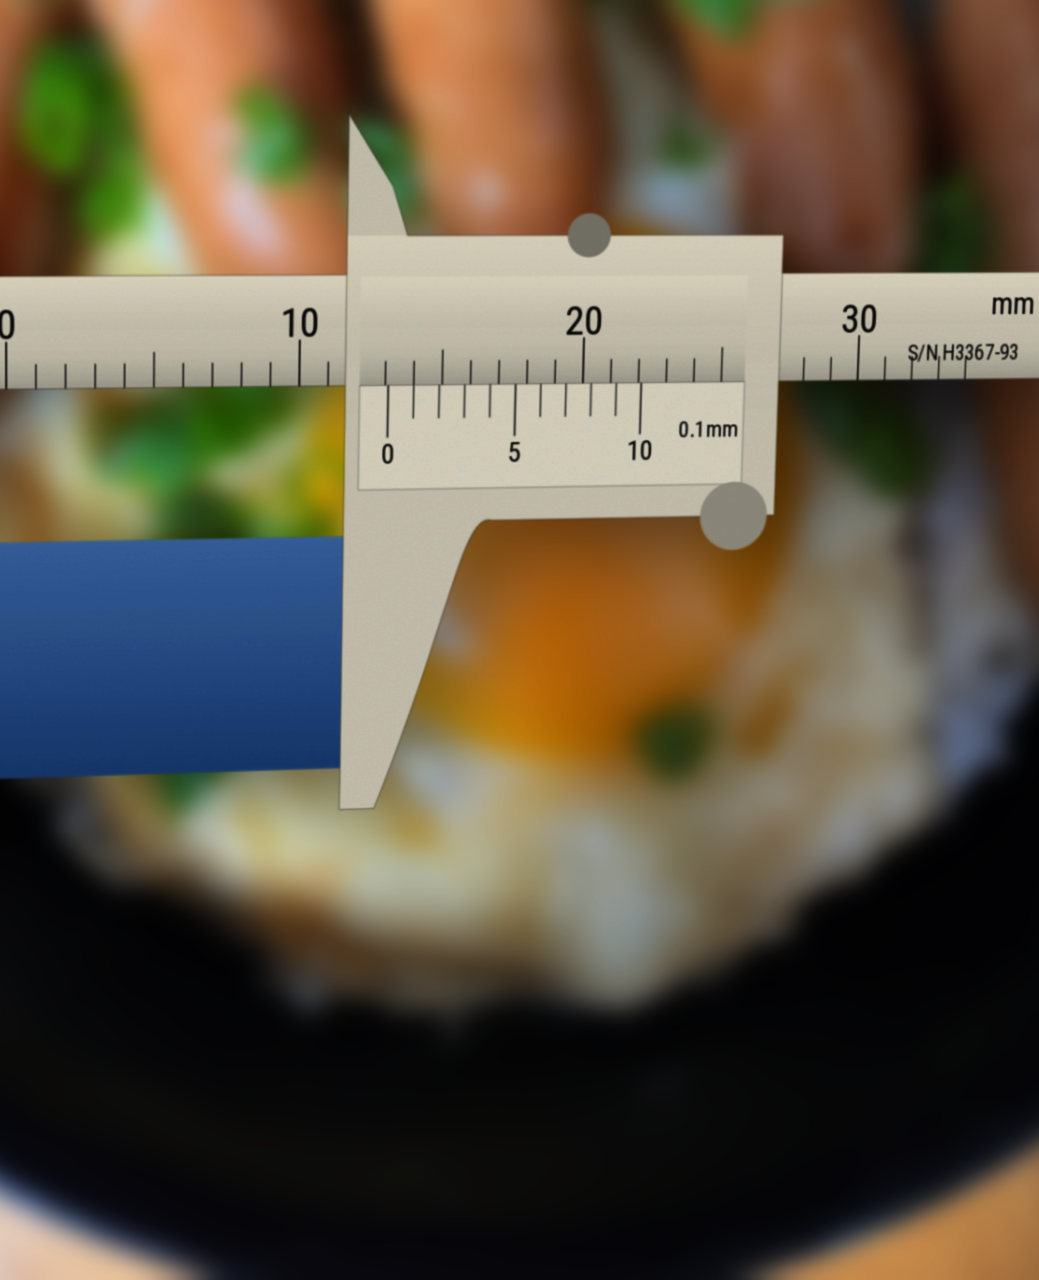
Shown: 13.1 mm
